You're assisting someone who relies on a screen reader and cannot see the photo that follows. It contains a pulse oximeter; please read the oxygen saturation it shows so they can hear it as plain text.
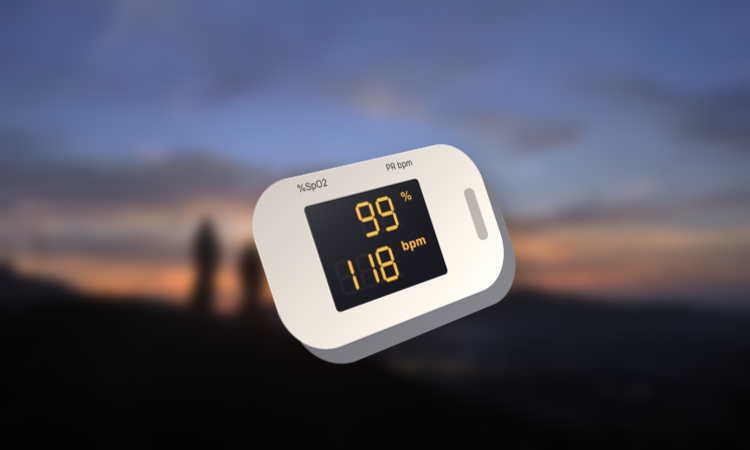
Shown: 99 %
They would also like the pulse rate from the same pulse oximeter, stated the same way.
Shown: 118 bpm
